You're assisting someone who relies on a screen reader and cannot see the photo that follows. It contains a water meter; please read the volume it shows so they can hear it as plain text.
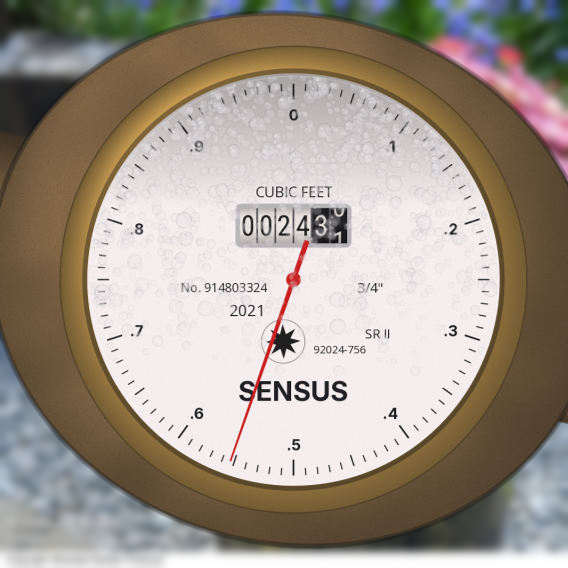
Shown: 2430.55 ft³
